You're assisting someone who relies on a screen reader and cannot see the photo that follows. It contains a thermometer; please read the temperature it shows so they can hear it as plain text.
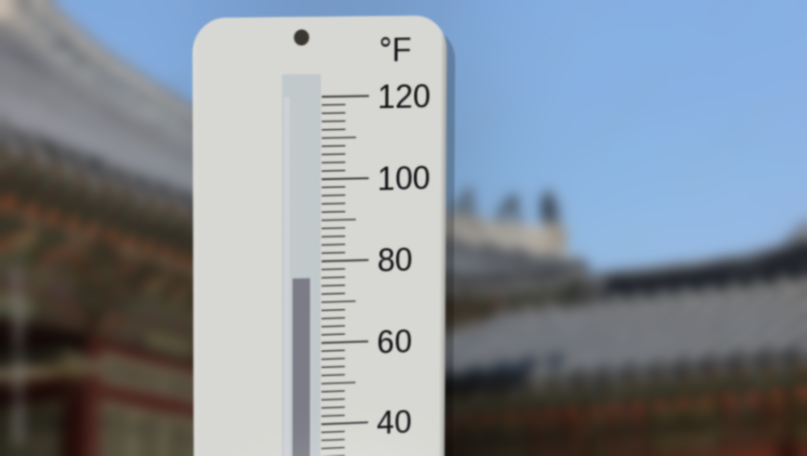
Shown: 76 °F
